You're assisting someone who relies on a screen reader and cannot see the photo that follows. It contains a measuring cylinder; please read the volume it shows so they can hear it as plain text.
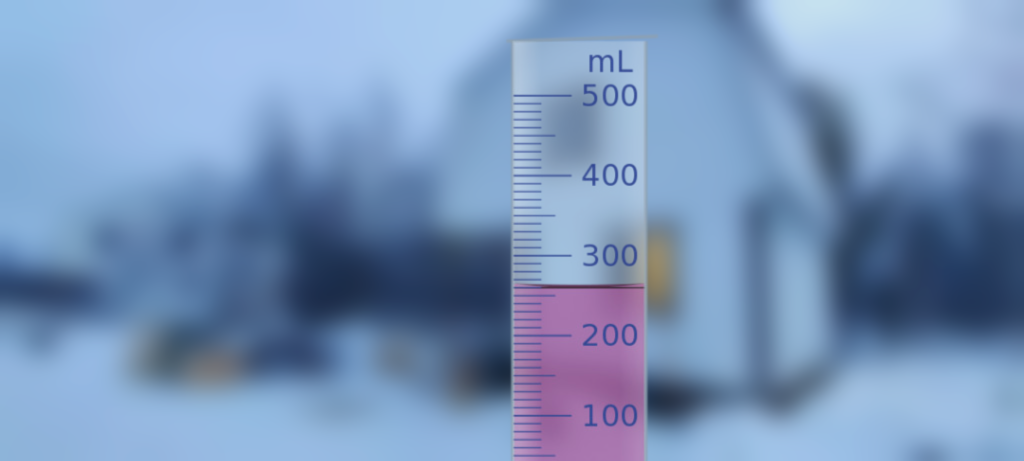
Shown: 260 mL
